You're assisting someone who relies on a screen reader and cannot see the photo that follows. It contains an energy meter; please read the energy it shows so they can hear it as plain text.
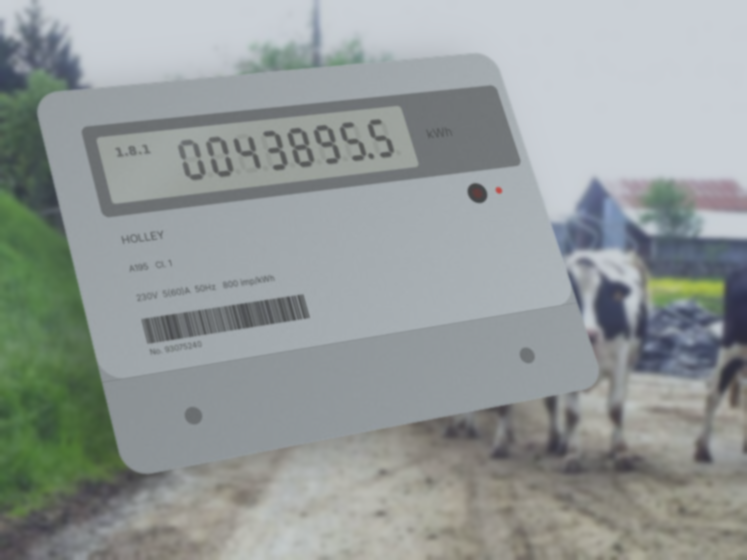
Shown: 43895.5 kWh
